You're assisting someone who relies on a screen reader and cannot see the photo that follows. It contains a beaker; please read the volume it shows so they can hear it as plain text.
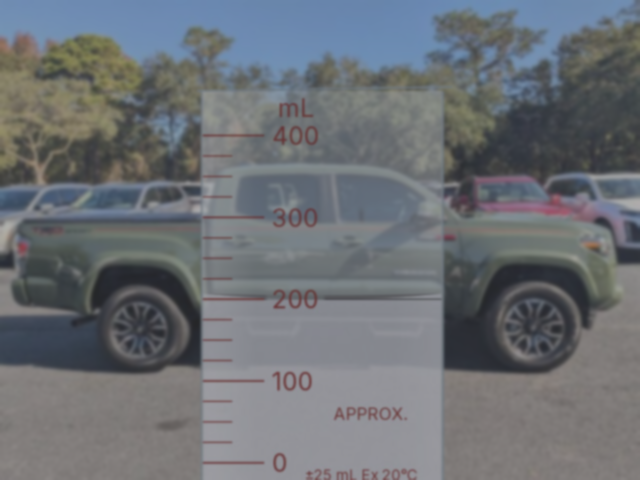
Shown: 200 mL
